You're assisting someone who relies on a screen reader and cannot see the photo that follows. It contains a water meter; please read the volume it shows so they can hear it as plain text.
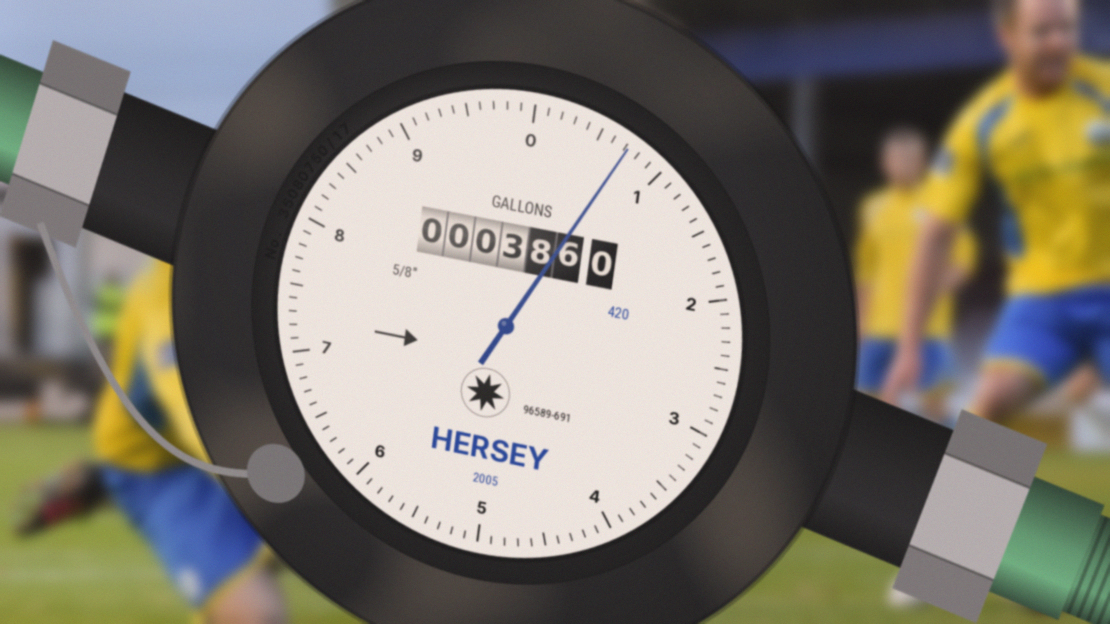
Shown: 3860.7 gal
